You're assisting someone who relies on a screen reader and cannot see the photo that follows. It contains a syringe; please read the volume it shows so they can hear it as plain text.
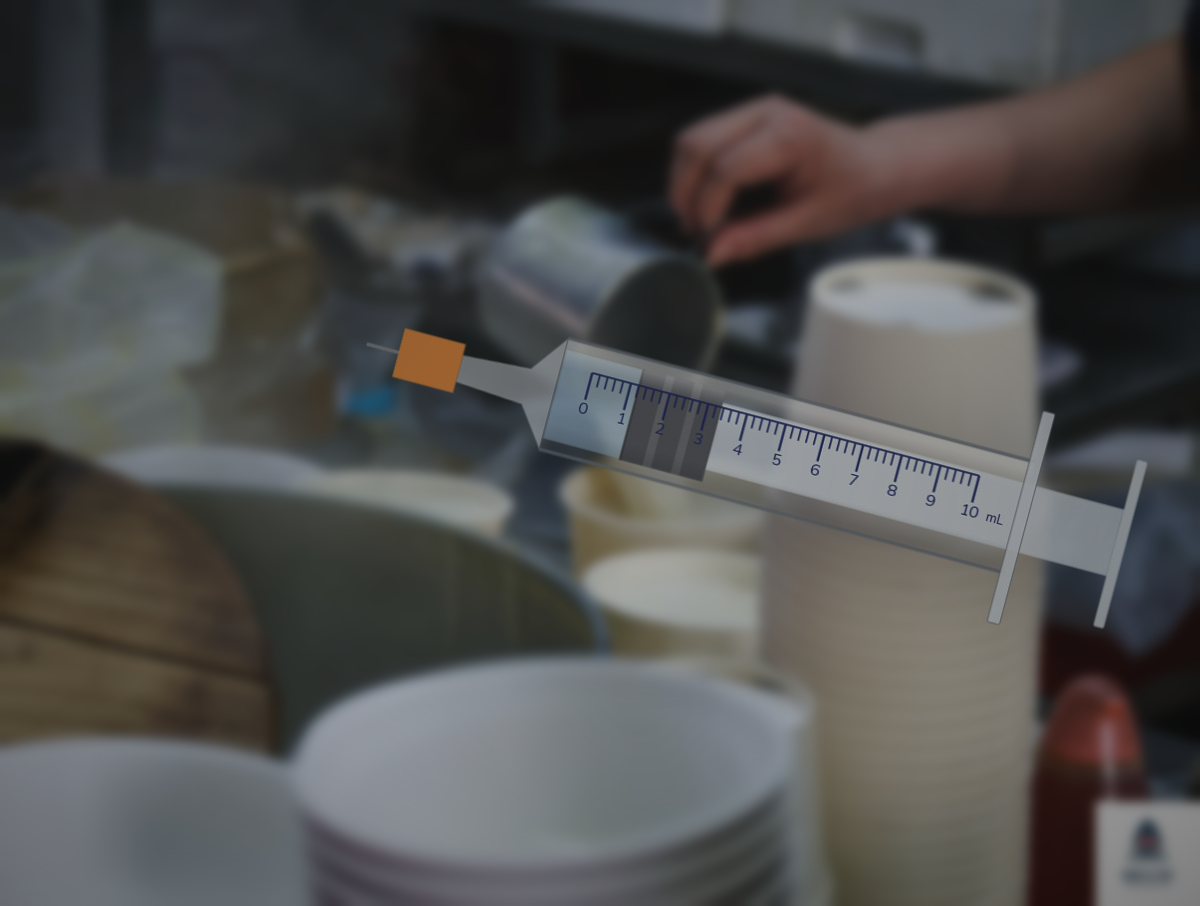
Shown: 1.2 mL
